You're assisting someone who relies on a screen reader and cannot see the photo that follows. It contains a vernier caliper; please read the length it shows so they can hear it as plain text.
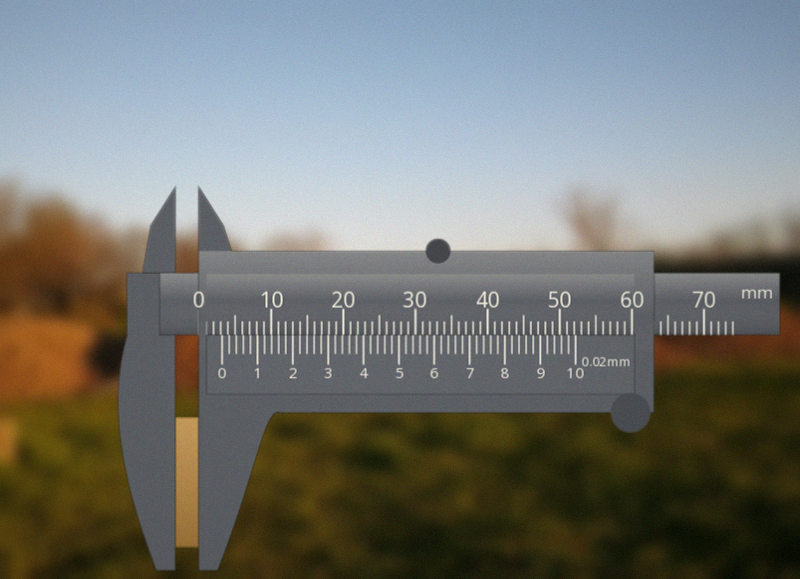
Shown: 3.2 mm
